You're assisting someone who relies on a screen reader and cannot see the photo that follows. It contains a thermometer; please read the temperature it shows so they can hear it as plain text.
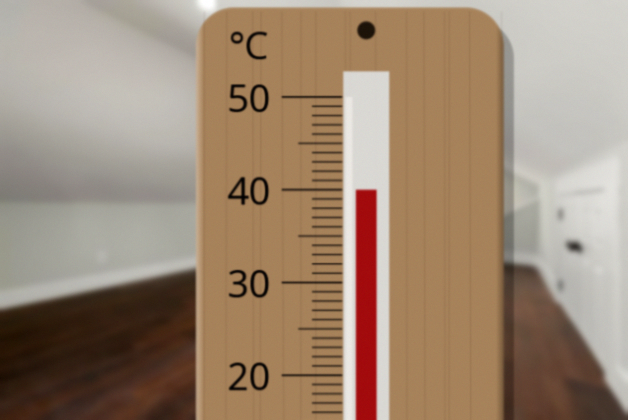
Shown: 40 °C
